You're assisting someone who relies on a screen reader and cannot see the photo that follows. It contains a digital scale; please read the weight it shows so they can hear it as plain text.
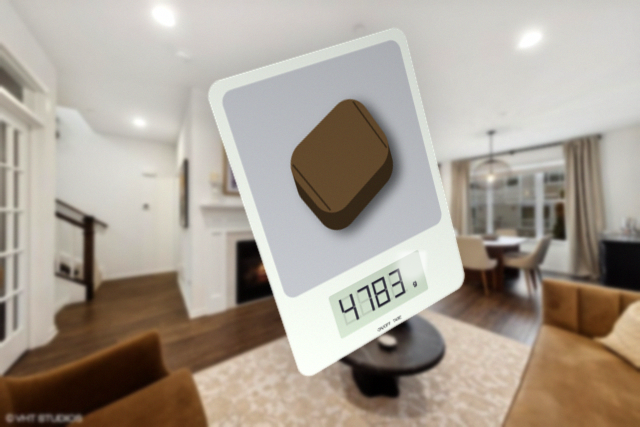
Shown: 4783 g
